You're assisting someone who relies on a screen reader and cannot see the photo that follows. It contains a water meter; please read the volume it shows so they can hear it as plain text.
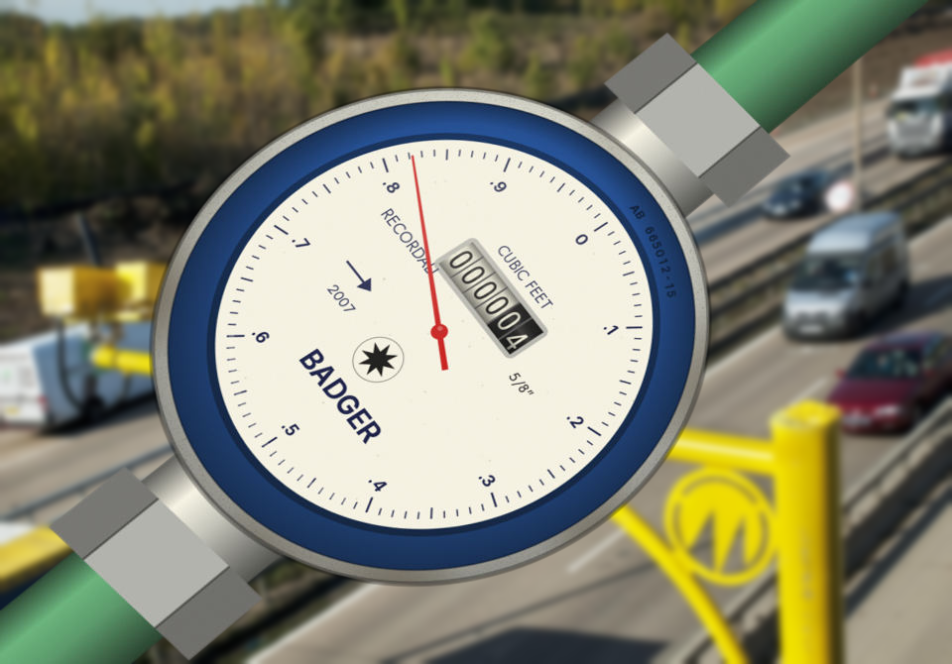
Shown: 3.82 ft³
